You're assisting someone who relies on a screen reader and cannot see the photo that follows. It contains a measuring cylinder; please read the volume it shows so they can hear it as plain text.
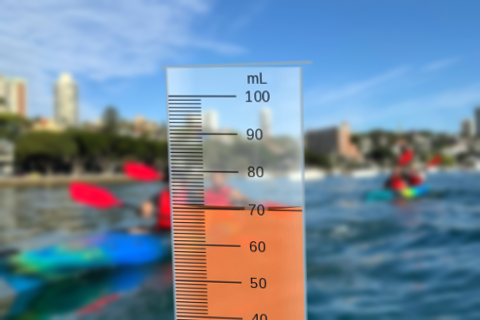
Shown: 70 mL
